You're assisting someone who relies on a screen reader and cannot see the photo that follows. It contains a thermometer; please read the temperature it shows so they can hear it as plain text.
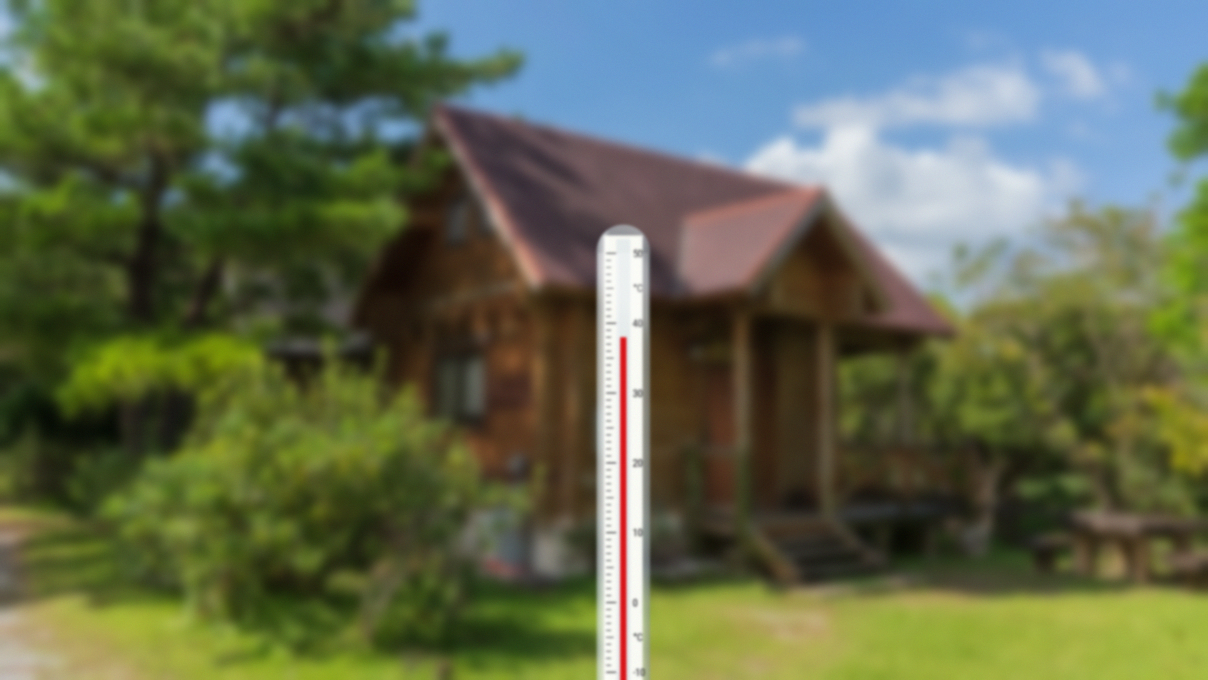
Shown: 38 °C
